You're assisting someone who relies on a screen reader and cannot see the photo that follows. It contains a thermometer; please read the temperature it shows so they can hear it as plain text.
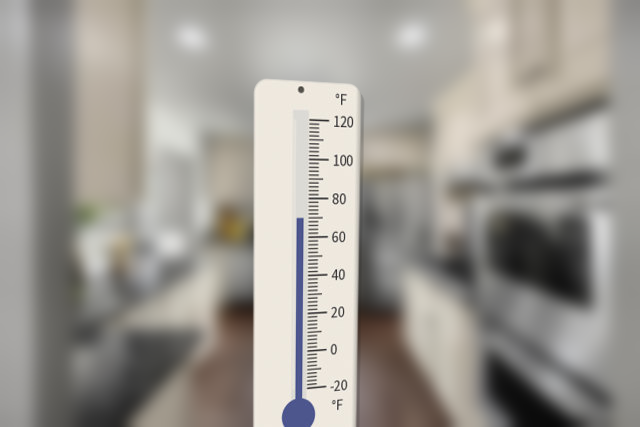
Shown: 70 °F
